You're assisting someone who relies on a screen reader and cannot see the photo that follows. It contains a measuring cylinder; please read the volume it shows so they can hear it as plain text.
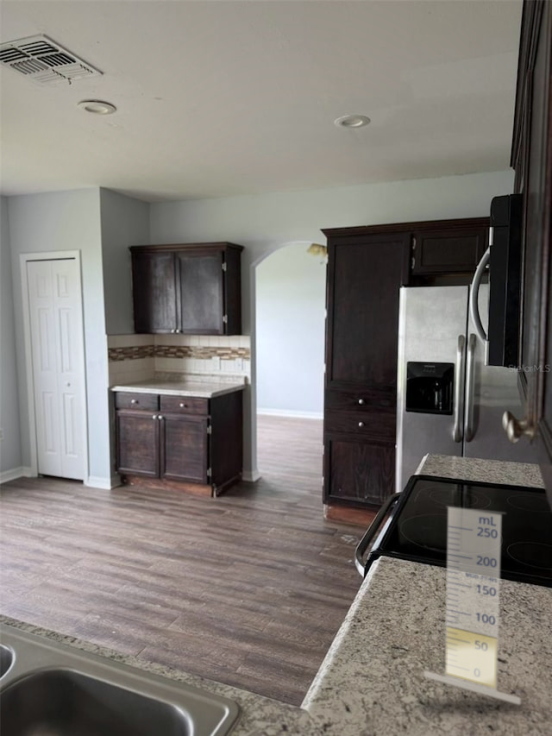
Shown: 70 mL
